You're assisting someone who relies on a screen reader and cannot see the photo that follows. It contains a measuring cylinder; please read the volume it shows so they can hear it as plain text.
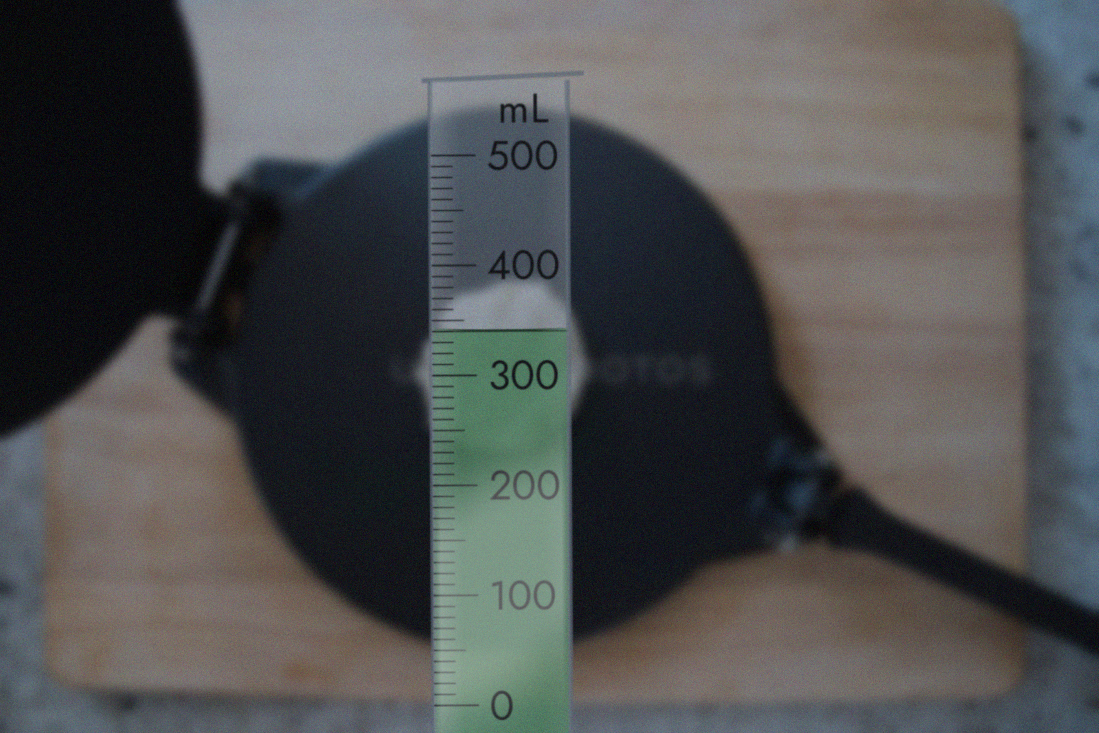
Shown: 340 mL
